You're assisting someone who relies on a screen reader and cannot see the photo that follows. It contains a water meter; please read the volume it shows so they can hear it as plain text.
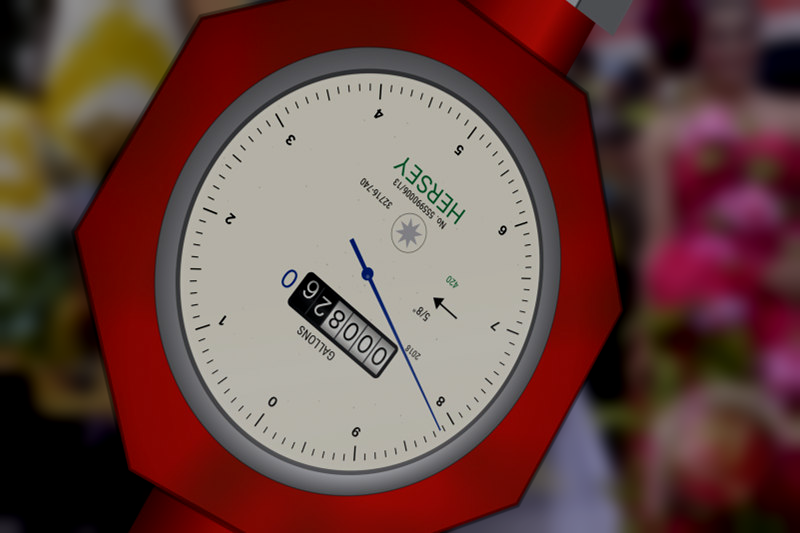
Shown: 8258.1 gal
